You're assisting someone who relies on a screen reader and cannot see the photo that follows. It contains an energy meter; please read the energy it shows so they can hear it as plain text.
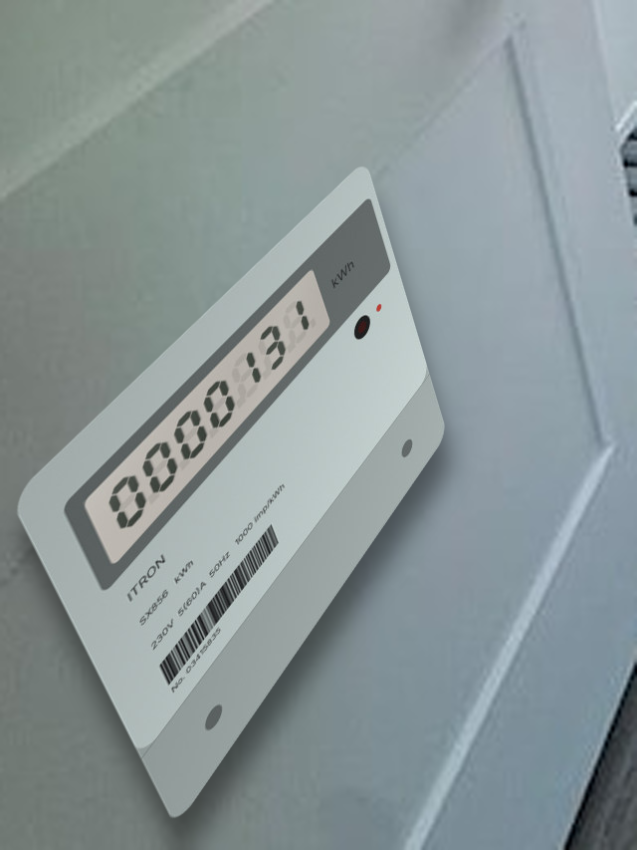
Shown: 131 kWh
